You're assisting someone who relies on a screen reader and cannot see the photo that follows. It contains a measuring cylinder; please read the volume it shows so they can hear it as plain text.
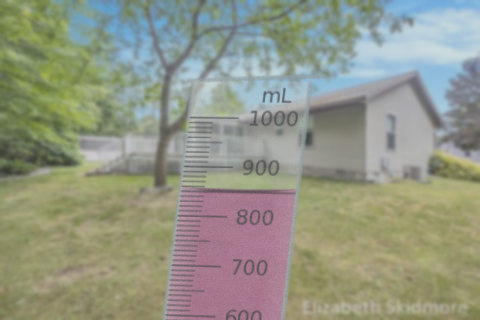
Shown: 850 mL
